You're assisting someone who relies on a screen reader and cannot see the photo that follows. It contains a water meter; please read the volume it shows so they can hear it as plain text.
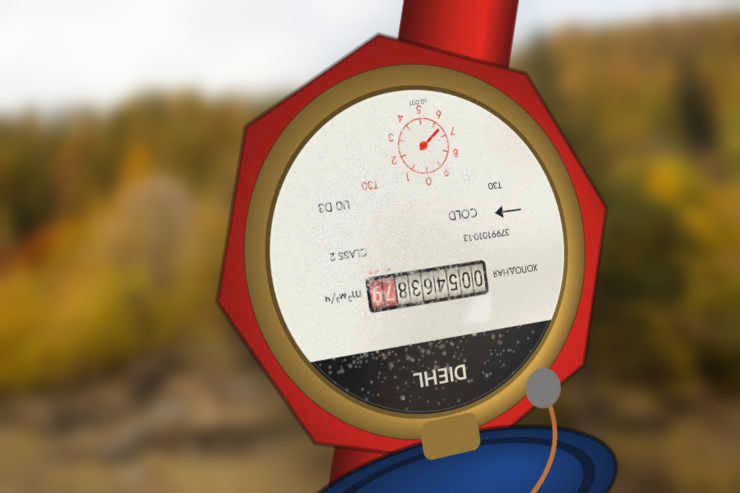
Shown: 54638.796 m³
